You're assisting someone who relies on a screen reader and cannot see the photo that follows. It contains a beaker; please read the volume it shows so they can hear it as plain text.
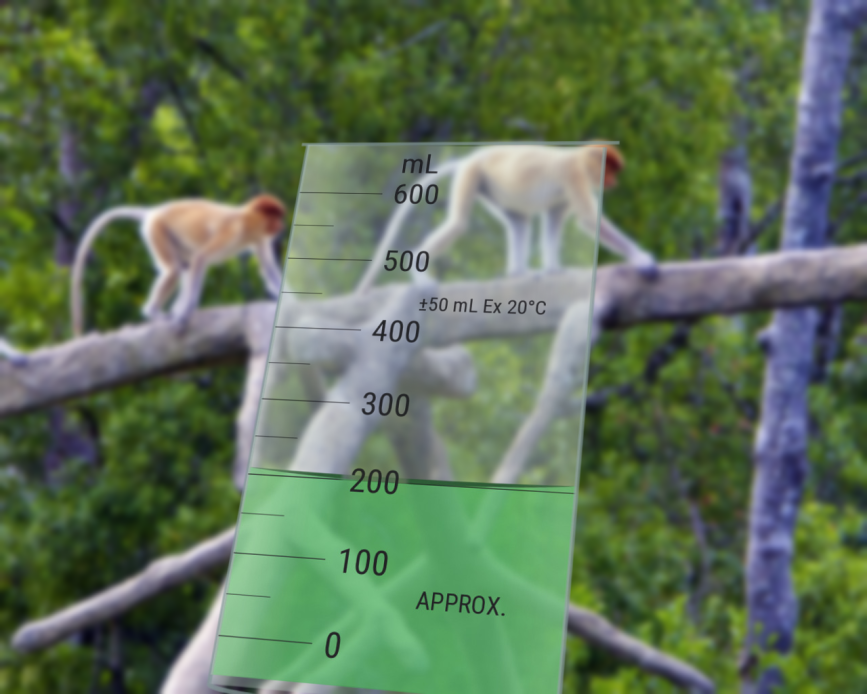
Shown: 200 mL
